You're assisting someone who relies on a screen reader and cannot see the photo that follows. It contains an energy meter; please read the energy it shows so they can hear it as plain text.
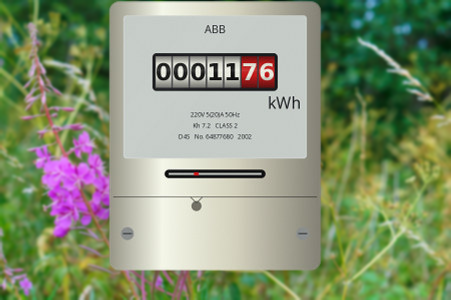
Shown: 11.76 kWh
